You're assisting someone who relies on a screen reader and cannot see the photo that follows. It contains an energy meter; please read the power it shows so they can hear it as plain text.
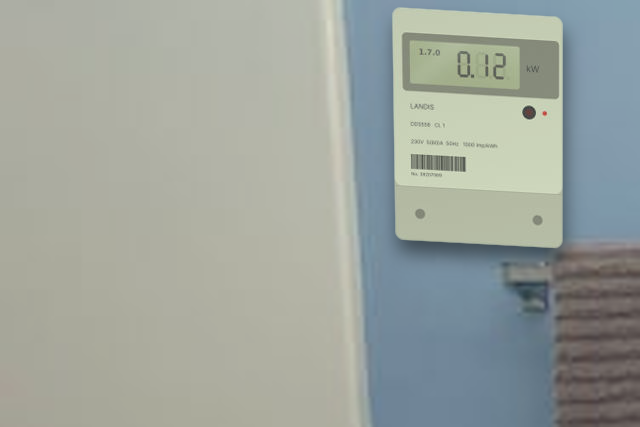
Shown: 0.12 kW
